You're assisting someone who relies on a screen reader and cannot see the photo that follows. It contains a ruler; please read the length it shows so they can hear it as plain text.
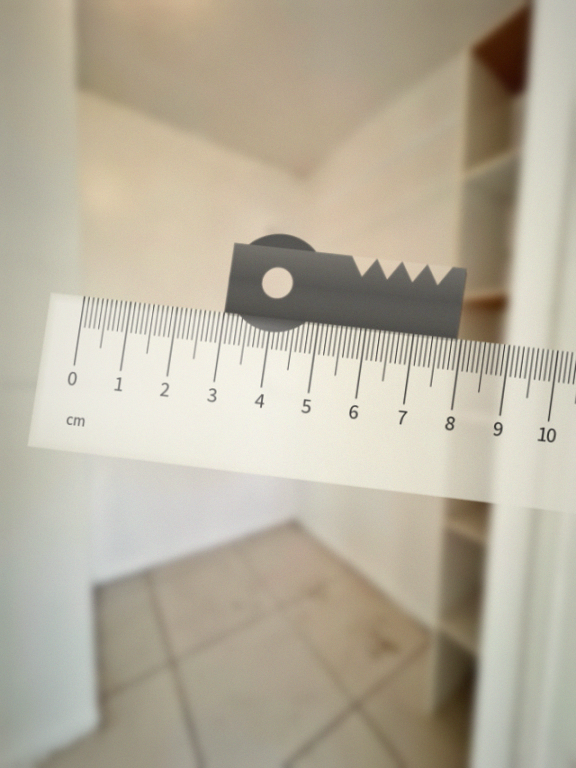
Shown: 4.9 cm
